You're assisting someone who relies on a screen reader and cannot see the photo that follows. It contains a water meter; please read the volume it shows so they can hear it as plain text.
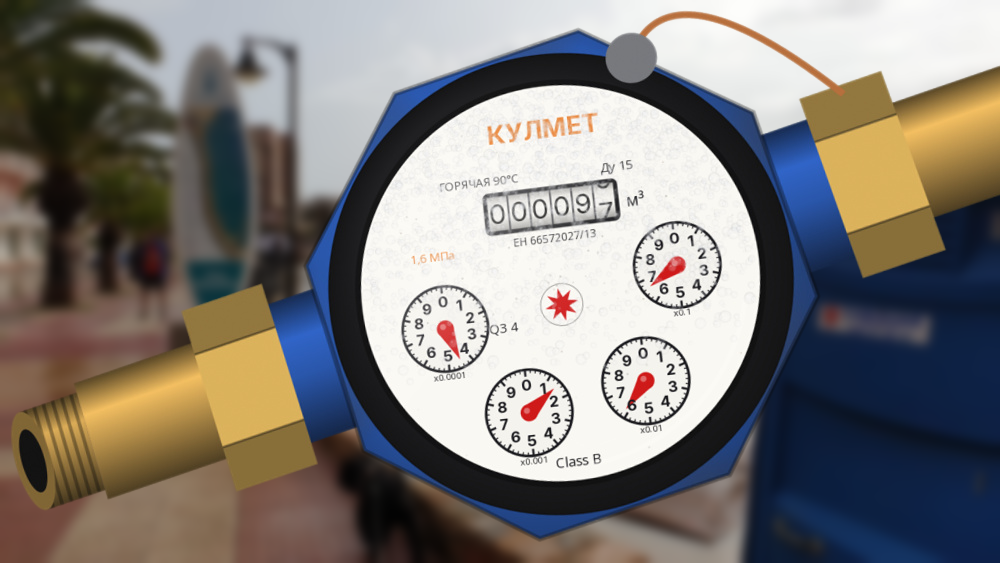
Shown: 96.6614 m³
